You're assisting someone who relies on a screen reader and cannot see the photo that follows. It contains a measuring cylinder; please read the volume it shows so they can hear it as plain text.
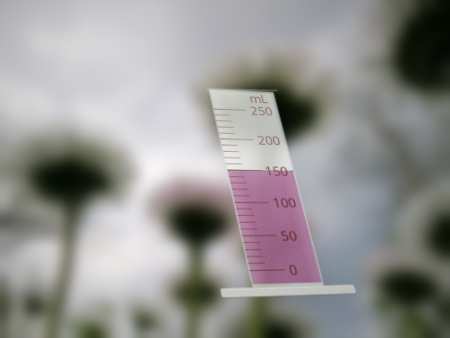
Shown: 150 mL
